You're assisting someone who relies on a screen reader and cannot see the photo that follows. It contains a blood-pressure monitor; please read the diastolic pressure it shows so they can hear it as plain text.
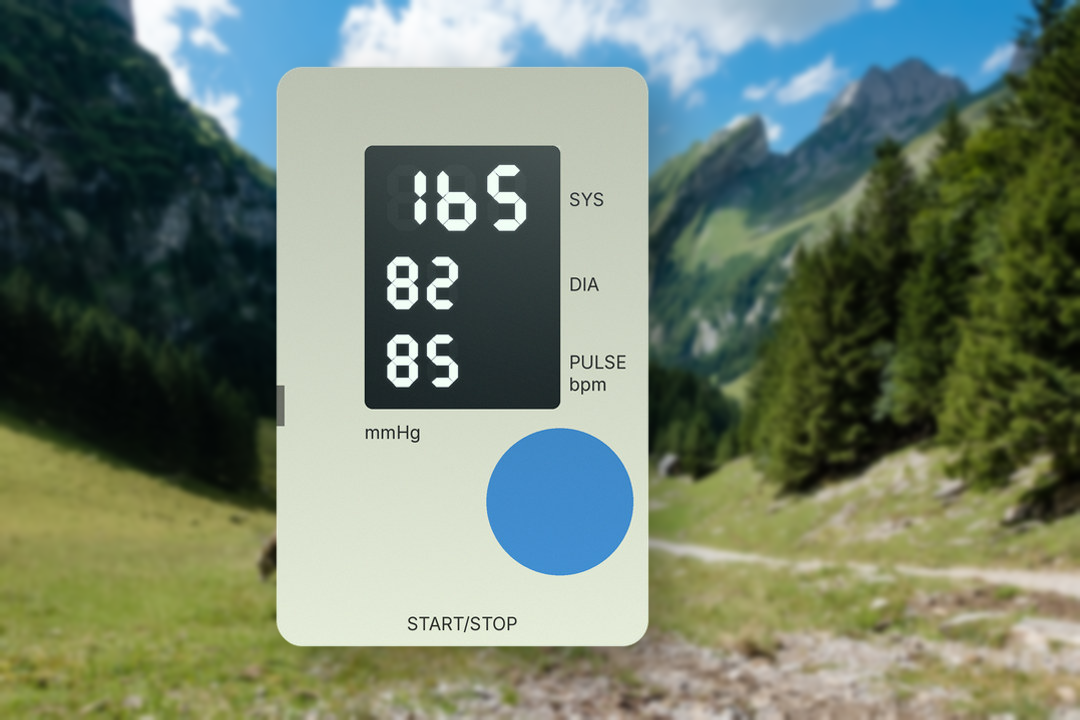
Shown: 82 mmHg
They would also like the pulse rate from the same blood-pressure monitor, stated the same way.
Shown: 85 bpm
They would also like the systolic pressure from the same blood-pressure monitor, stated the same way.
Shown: 165 mmHg
